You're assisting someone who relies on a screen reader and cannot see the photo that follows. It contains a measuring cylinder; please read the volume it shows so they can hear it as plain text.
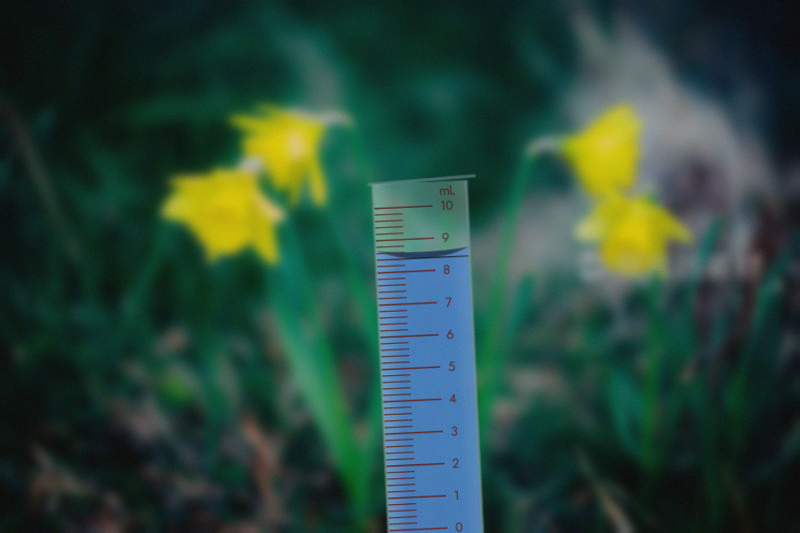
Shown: 8.4 mL
